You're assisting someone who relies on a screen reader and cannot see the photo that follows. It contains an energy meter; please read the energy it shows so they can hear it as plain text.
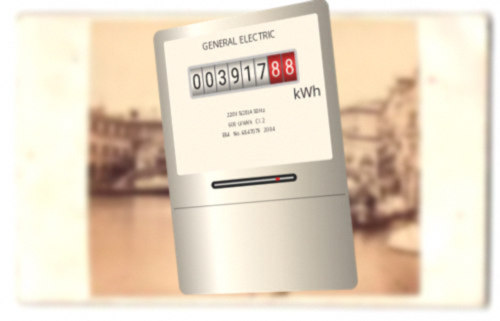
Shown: 3917.88 kWh
